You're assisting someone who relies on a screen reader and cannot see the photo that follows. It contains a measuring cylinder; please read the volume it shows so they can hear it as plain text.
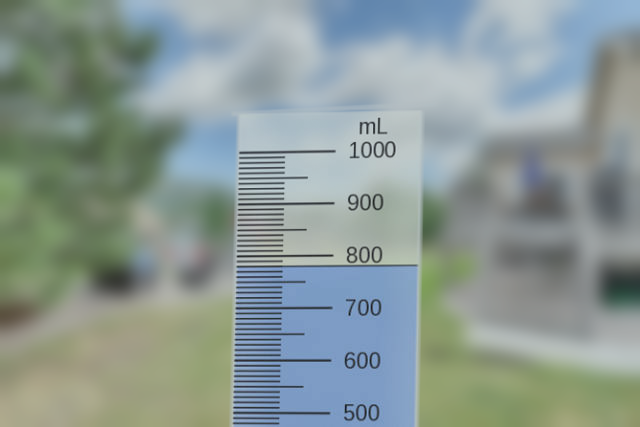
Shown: 780 mL
